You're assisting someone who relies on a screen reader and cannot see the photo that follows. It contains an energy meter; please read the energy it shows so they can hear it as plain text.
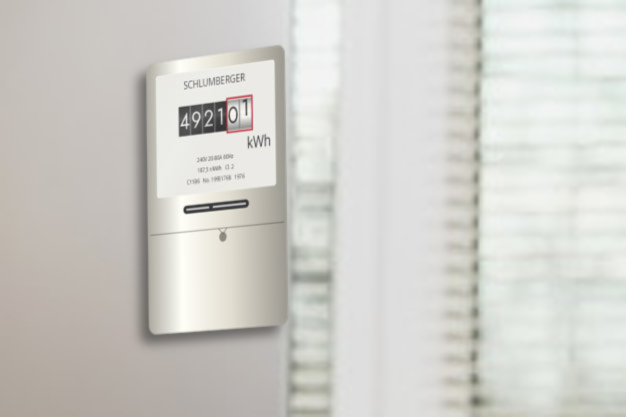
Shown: 4921.01 kWh
